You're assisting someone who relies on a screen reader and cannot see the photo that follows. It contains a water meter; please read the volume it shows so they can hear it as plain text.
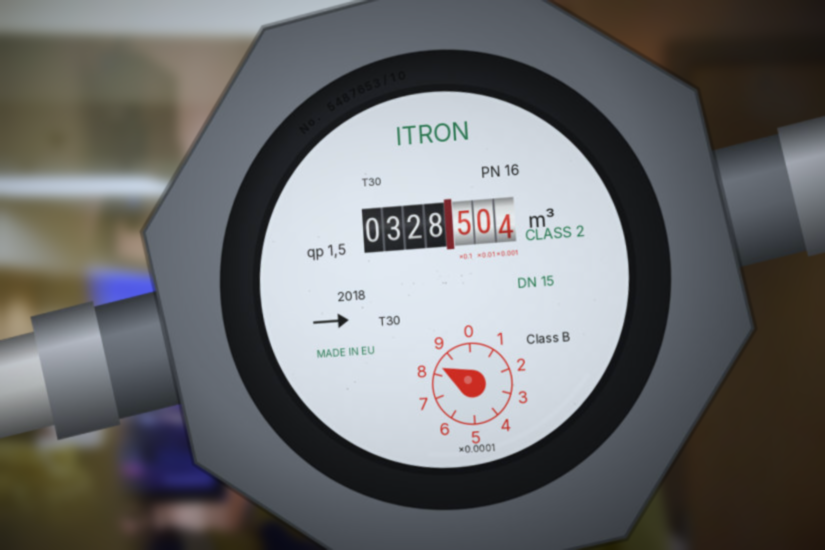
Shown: 328.5038 m³
